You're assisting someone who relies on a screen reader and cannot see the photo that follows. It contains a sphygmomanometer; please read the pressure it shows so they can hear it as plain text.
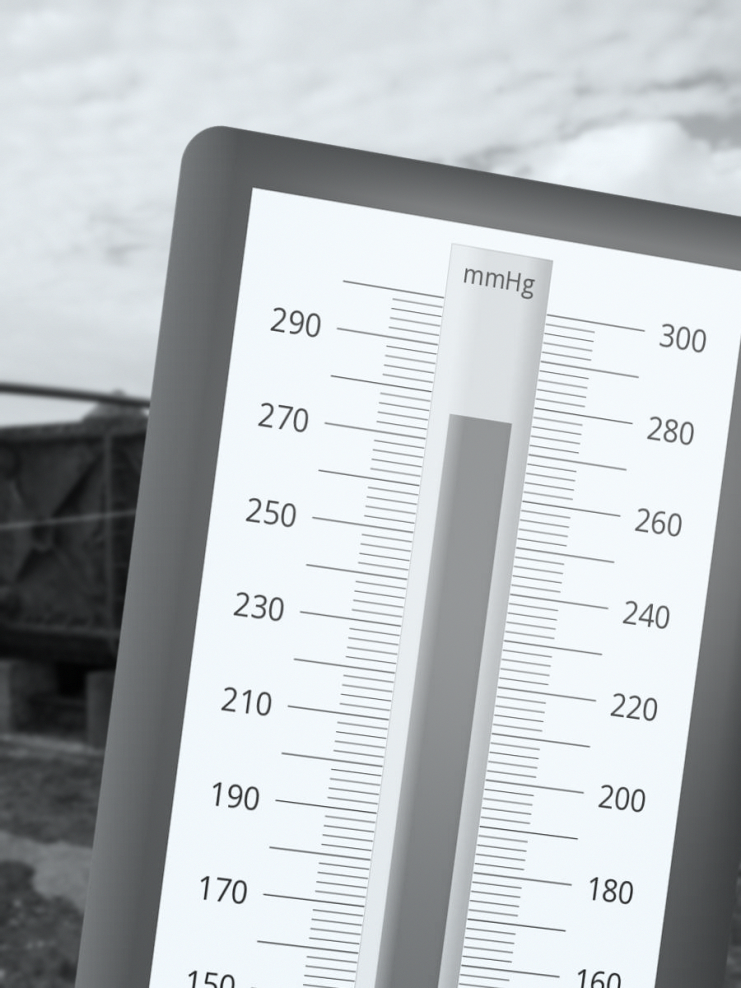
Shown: 276 mmHg
